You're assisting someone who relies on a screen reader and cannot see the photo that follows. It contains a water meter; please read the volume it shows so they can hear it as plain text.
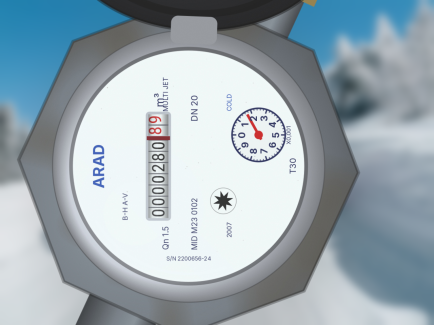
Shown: 280.891 m³
